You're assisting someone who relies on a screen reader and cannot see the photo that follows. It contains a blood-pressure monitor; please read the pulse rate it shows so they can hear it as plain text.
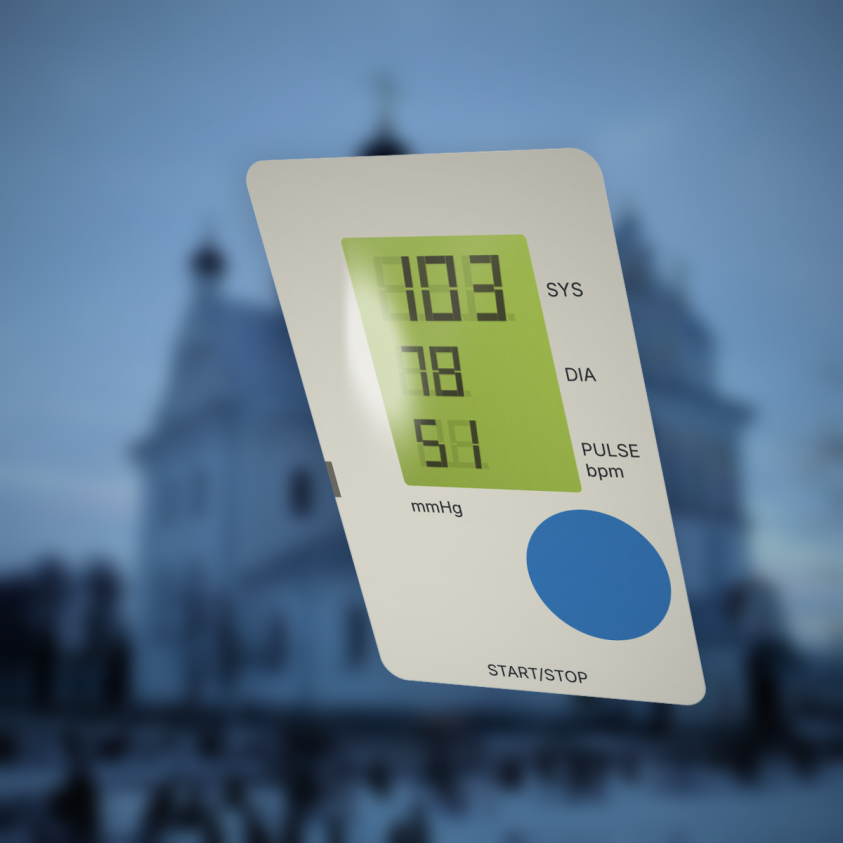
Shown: 51 bpm
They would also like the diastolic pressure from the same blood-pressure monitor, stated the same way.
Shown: 78 mmHg
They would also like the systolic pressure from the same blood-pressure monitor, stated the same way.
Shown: 103 mmHg
